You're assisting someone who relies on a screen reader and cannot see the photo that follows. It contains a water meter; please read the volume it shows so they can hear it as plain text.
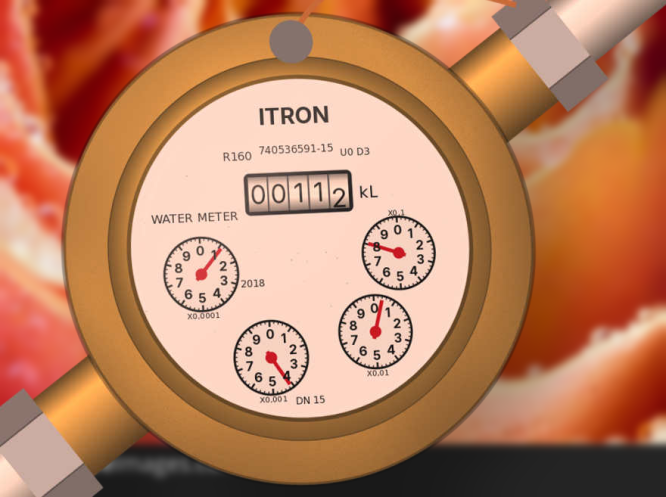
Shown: 111.8041 kL
